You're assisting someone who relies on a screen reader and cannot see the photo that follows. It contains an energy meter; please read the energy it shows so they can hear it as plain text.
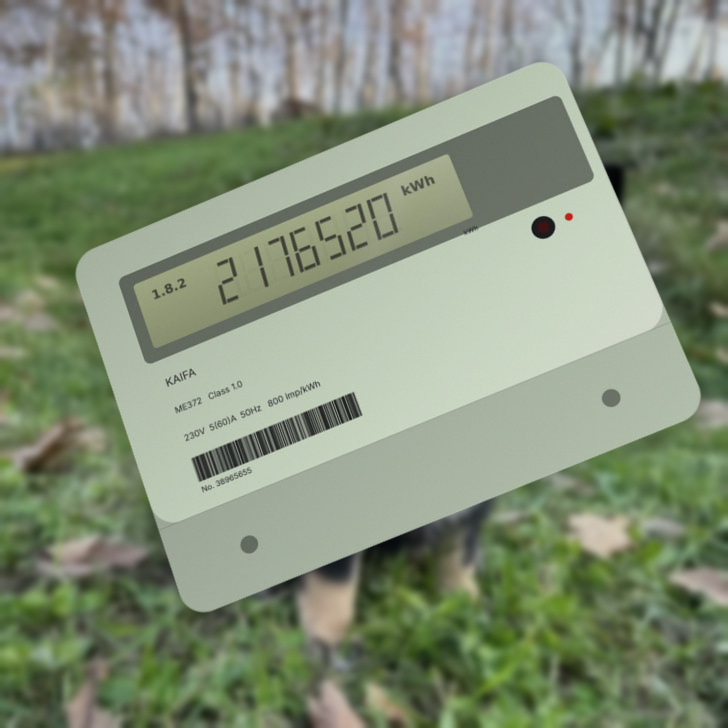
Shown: 2176520 kWh
